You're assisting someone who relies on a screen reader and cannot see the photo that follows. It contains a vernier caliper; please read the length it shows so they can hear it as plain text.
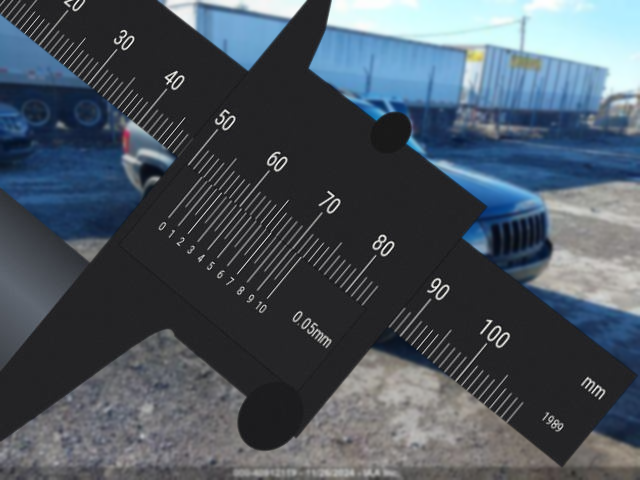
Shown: 52.8 mm
